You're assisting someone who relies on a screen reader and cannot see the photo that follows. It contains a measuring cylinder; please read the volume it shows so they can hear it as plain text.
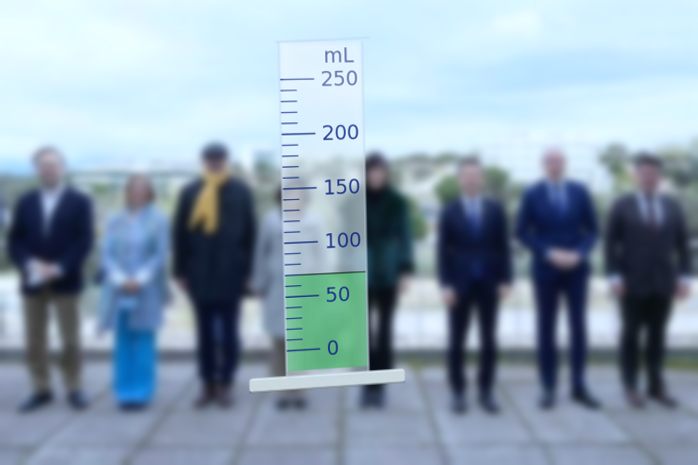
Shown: 70 mL
